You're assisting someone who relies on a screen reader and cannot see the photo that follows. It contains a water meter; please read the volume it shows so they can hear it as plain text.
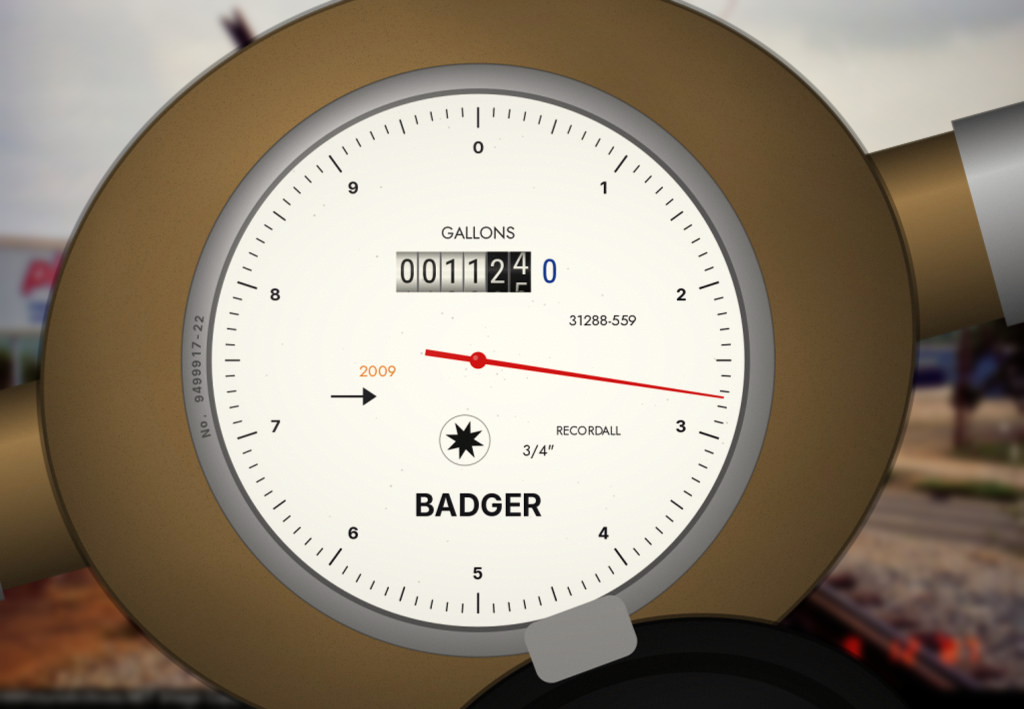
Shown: 11242.7 gal
